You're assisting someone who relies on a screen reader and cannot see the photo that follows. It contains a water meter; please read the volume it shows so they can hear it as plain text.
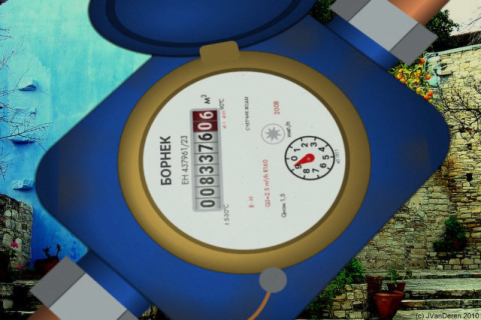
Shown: 83376.059 m³
